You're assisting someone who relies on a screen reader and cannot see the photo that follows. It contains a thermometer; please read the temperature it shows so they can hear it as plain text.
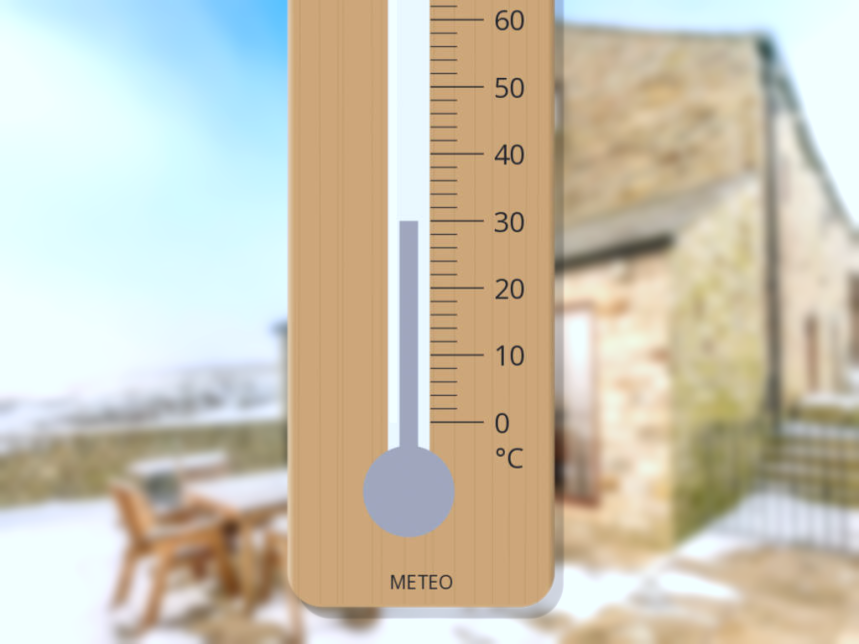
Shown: 30 °C
